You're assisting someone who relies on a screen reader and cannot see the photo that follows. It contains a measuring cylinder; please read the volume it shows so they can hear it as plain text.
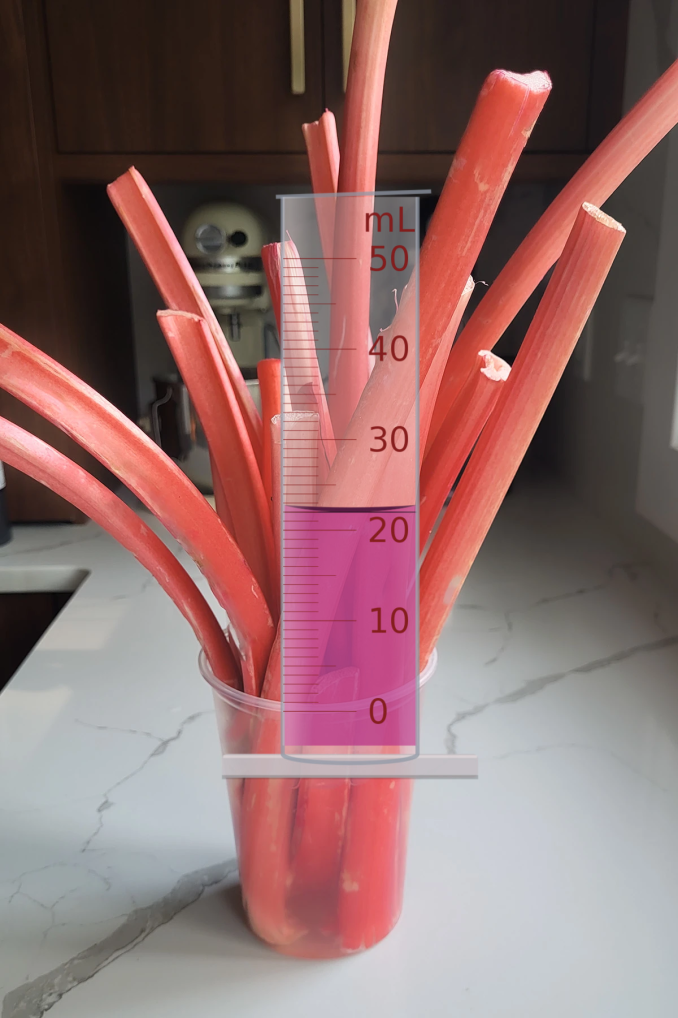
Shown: 22 mL
